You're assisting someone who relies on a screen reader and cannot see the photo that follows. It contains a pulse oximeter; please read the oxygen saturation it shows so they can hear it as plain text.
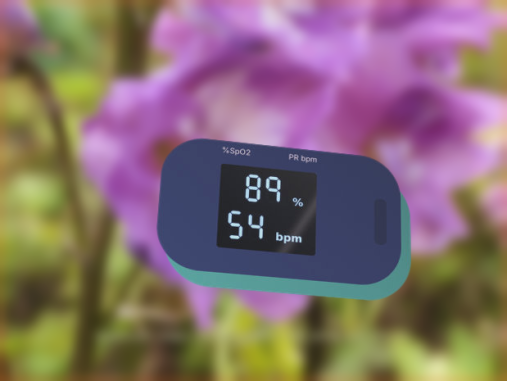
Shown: 89 %
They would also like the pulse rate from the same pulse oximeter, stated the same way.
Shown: 54 bpm
